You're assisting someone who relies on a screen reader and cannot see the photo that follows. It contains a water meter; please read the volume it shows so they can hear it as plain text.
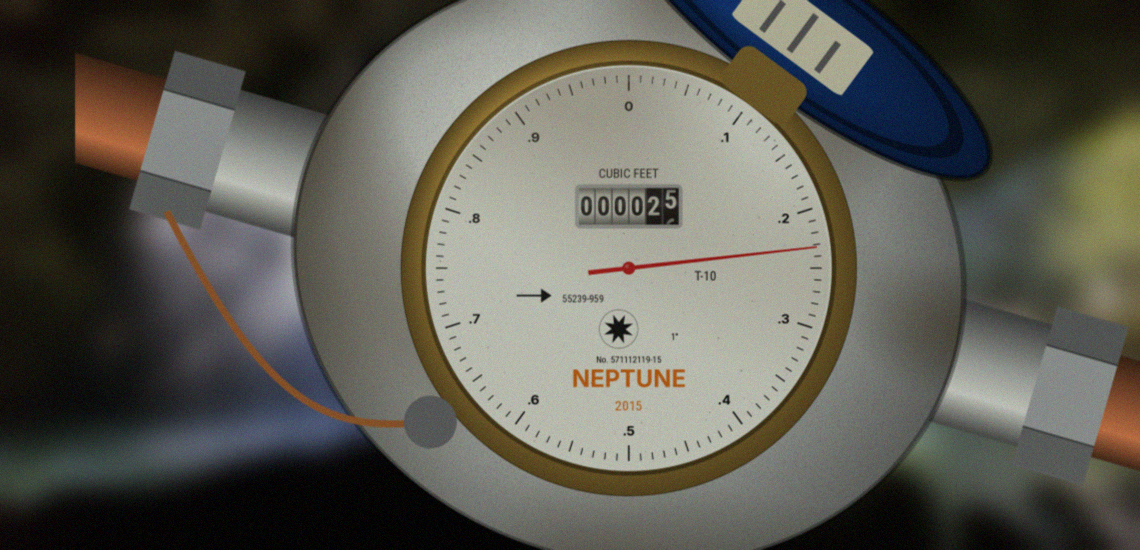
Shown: 25.23 ft³
